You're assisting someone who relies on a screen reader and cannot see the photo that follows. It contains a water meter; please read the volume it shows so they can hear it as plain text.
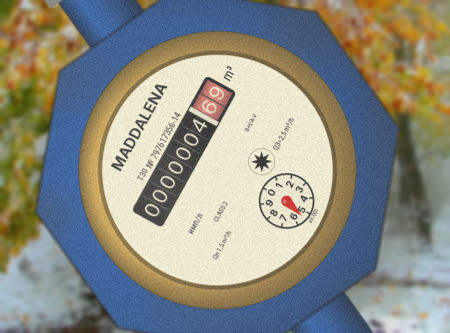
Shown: 4.695 m³
